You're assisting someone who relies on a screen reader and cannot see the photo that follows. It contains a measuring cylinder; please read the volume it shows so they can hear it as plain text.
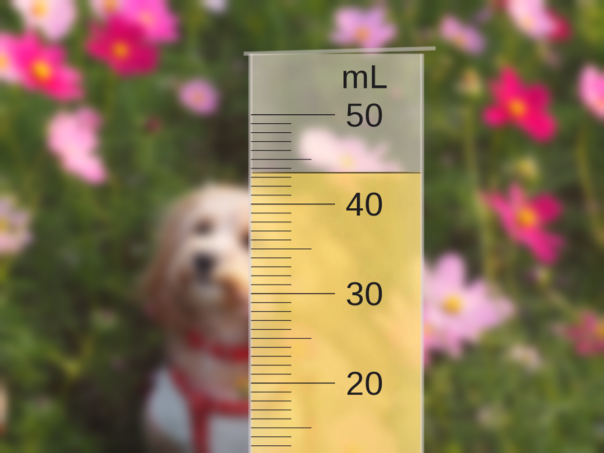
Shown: 43.5 mL
